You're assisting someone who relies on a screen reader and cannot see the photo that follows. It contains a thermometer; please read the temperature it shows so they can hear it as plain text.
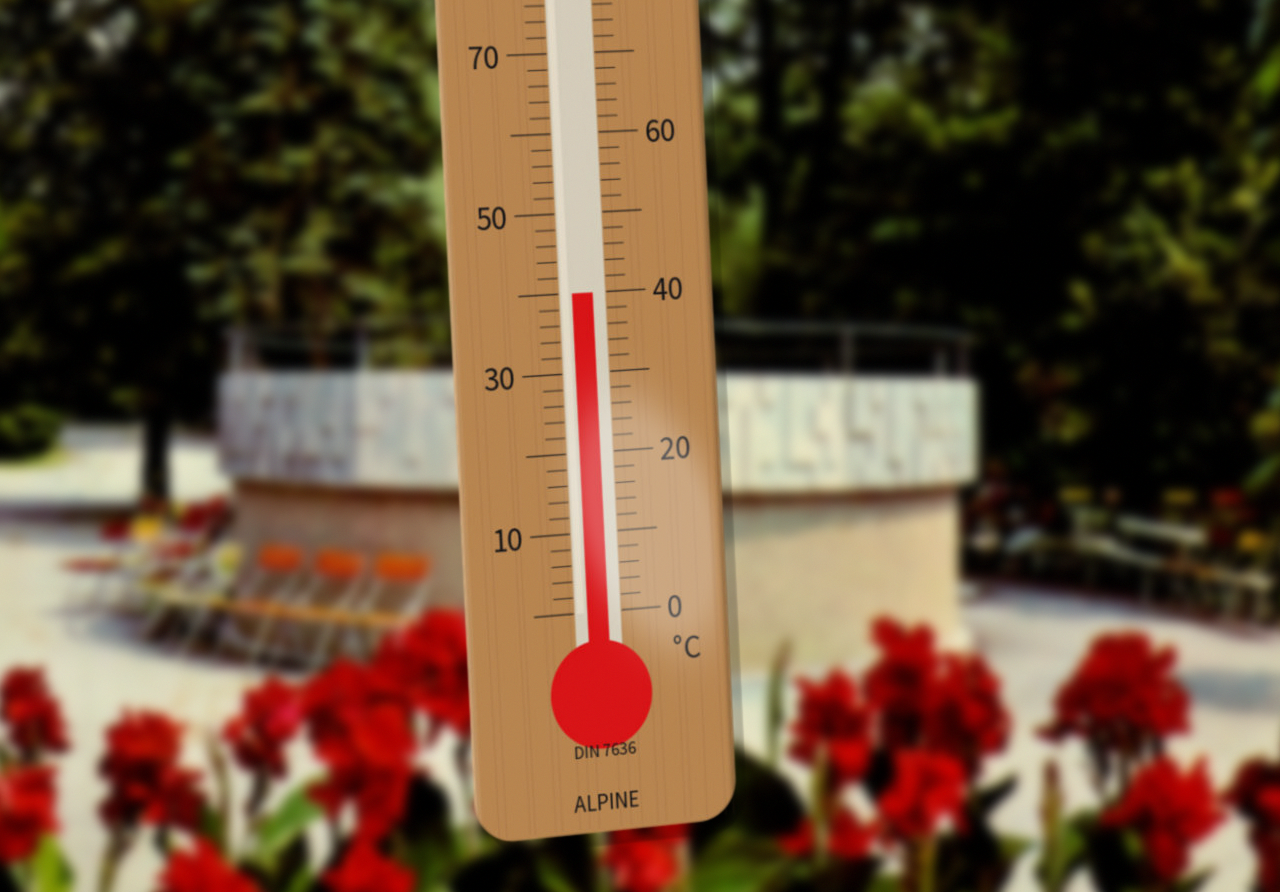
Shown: 40 °C
